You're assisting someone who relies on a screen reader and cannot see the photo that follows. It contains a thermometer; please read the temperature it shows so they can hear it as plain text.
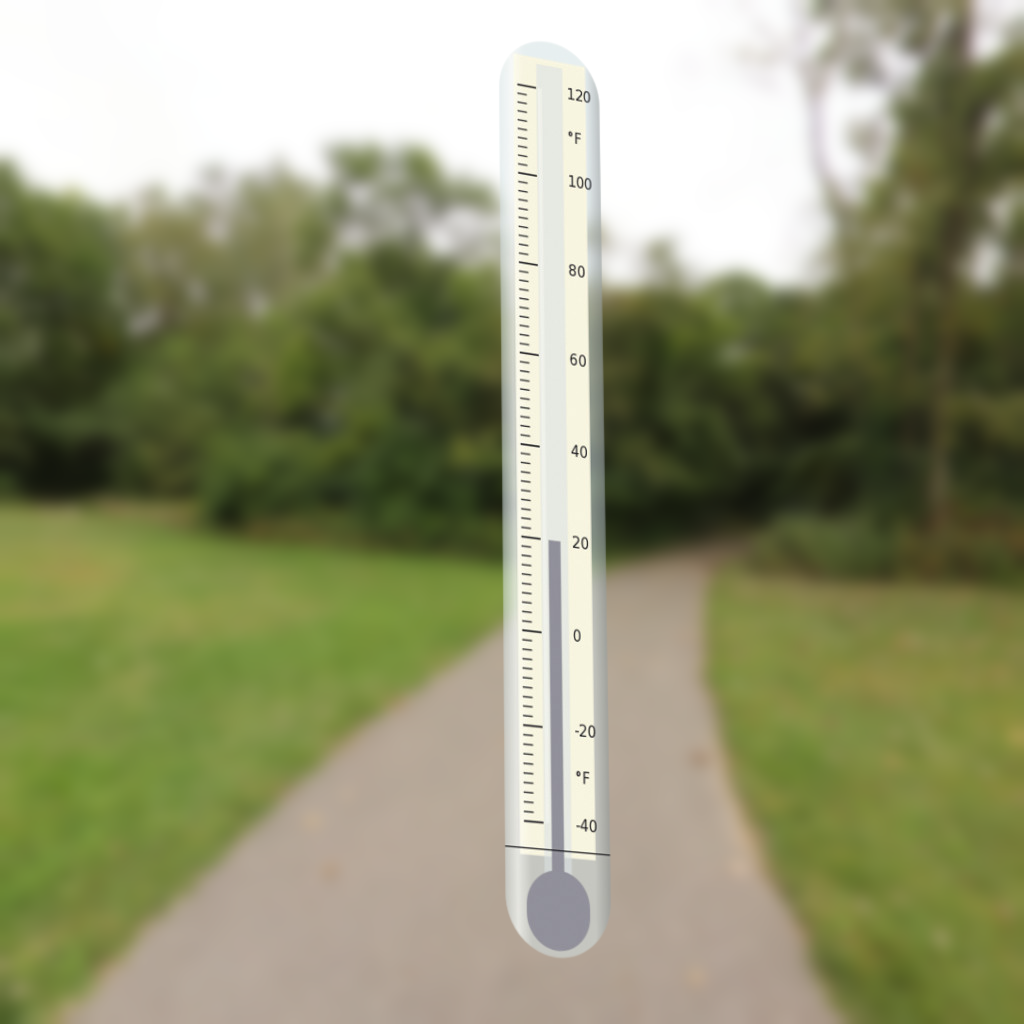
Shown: 20 °F
